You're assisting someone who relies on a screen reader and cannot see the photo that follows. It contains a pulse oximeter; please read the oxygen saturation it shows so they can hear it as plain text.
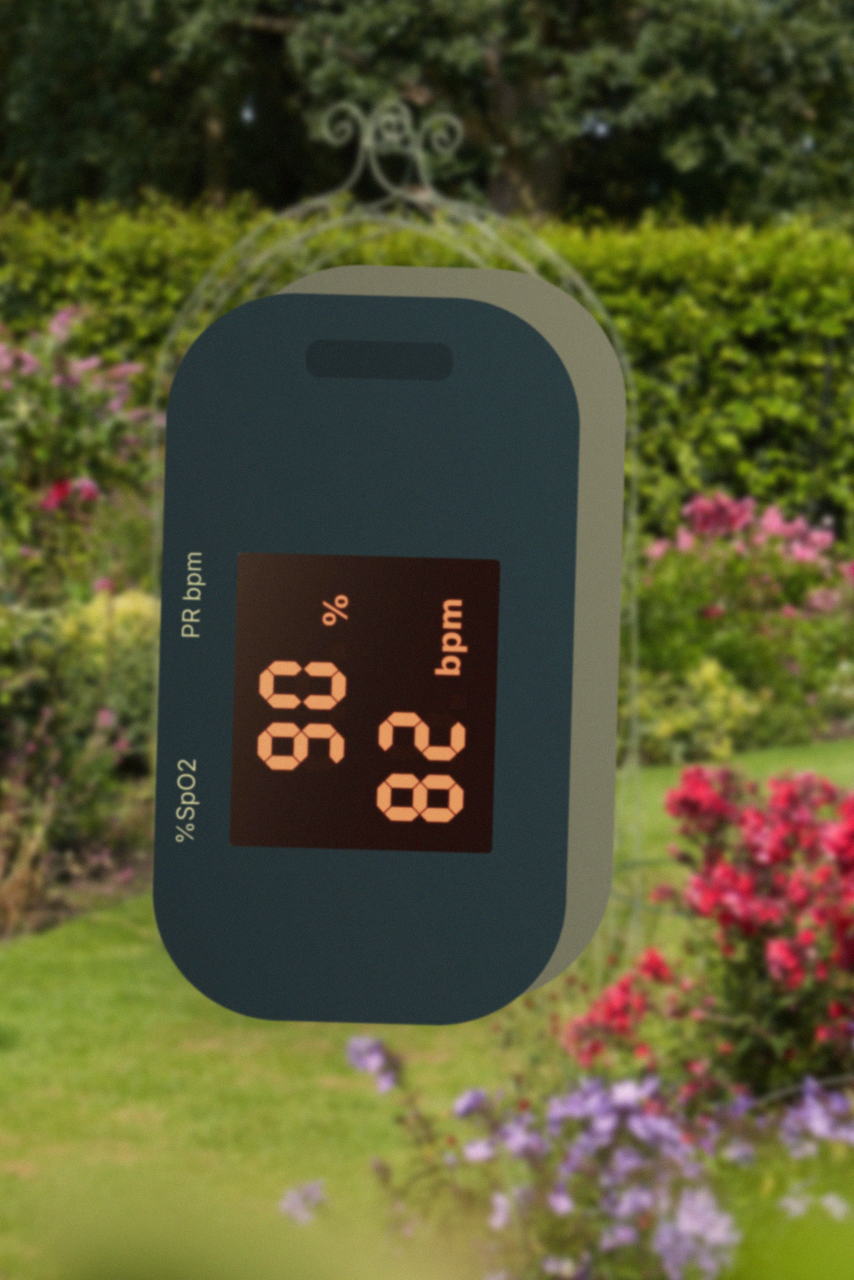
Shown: 90 %
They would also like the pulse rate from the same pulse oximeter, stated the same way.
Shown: 82 bpm
